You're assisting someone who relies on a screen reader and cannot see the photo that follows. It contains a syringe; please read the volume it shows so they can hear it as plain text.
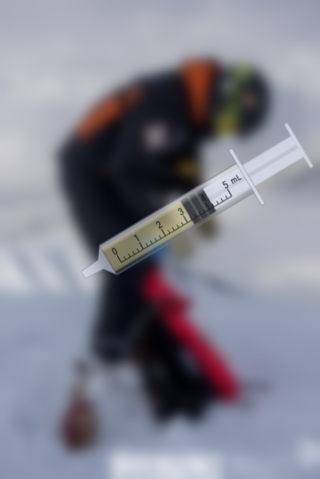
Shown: 3.2 mL
